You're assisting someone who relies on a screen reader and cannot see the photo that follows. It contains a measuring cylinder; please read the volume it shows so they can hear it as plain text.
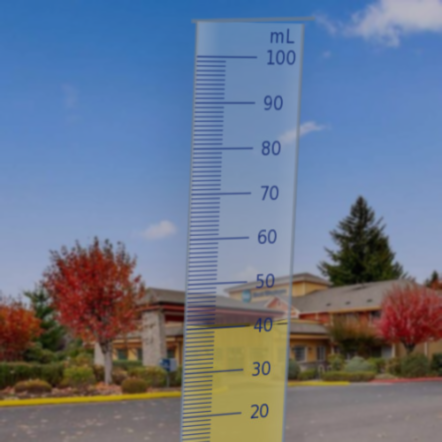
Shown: 40 mL
